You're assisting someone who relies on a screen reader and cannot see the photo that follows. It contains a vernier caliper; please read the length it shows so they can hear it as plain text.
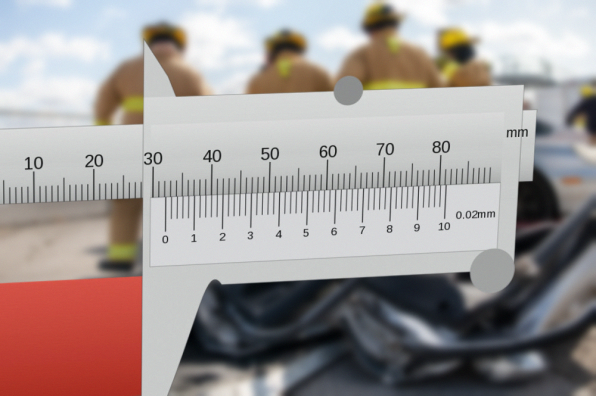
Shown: 32.2 mm
